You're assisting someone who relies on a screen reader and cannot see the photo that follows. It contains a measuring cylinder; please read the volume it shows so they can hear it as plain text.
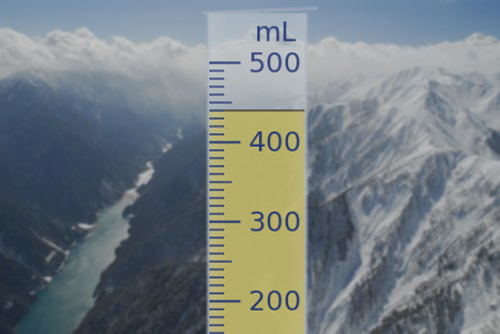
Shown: 440 mL
